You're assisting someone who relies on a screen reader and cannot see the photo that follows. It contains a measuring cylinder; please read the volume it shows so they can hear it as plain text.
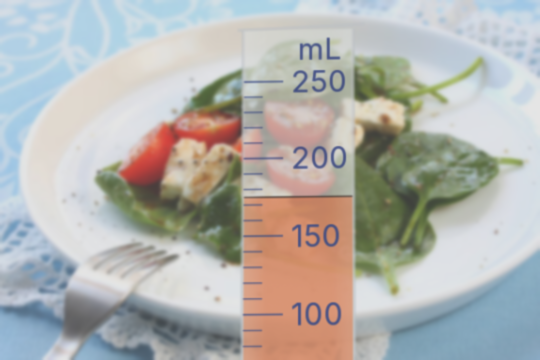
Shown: 175 mL
